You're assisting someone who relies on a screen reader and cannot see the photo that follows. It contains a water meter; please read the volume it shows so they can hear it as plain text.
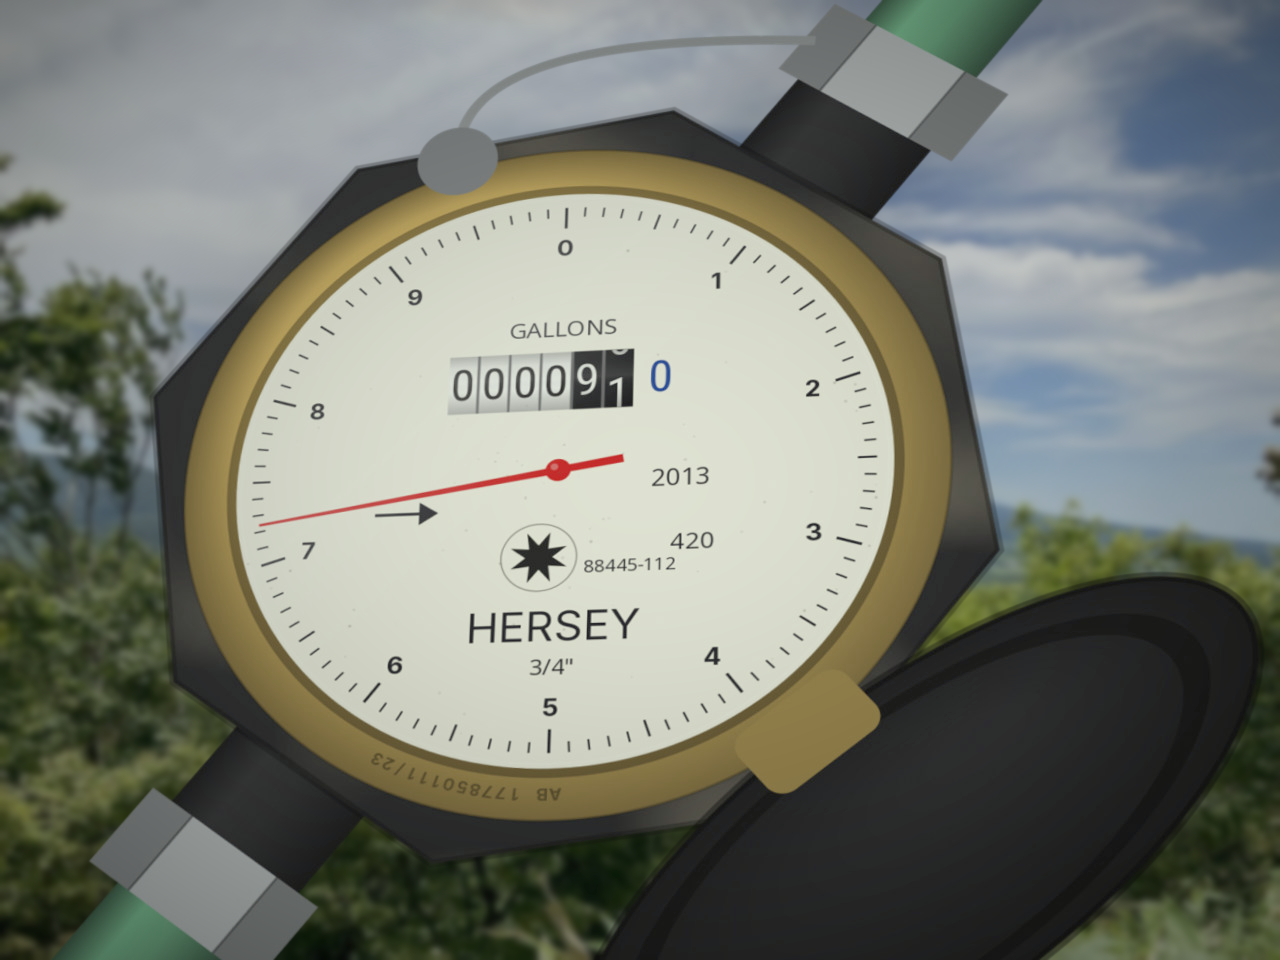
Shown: 907.2 gal
